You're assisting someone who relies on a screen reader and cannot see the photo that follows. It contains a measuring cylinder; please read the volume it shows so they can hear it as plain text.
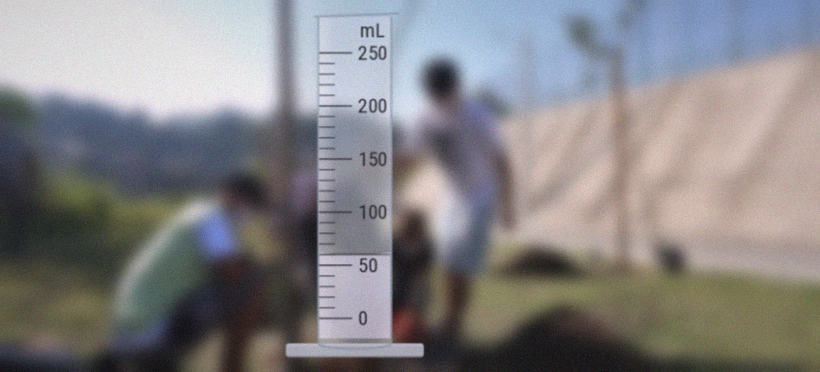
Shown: 60 mL
